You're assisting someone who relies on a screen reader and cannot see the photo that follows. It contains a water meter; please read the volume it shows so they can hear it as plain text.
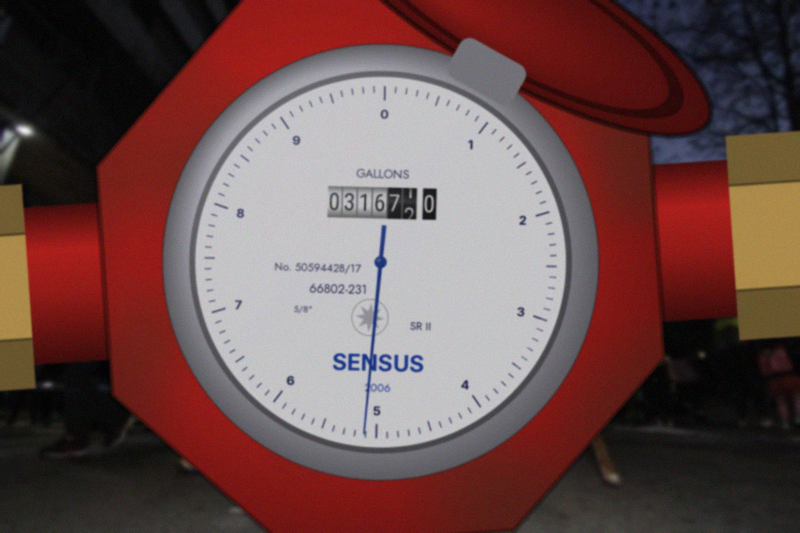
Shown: 316715.1 gal
